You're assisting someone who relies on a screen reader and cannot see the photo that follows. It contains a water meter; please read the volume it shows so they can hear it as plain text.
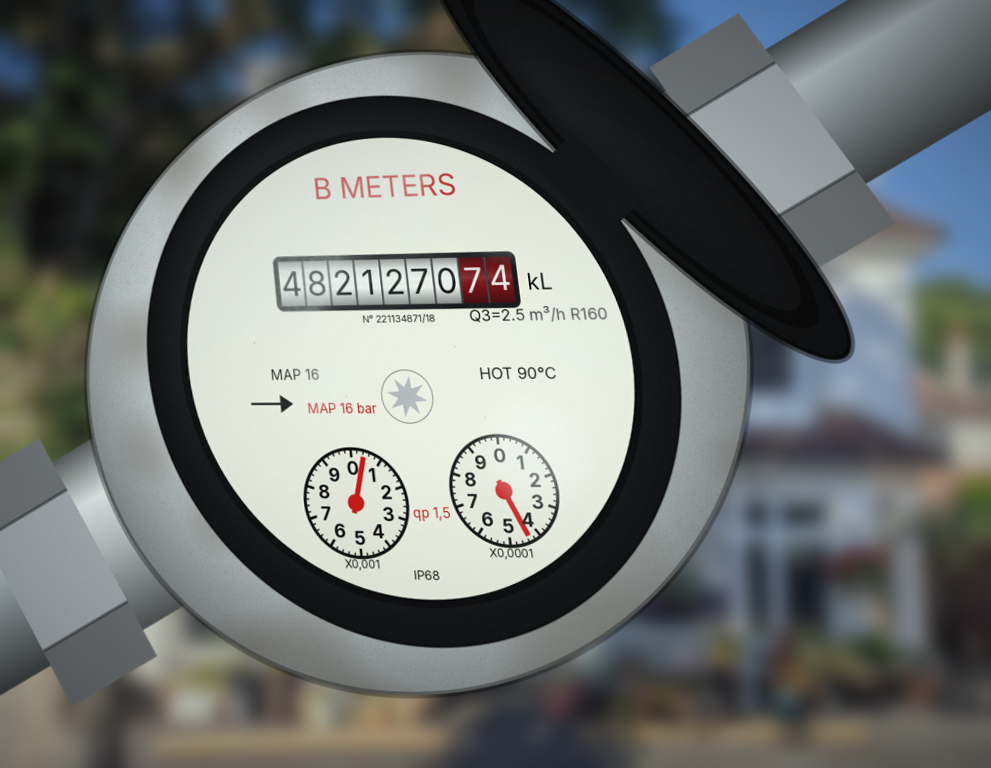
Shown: 4821270.7404 kL
